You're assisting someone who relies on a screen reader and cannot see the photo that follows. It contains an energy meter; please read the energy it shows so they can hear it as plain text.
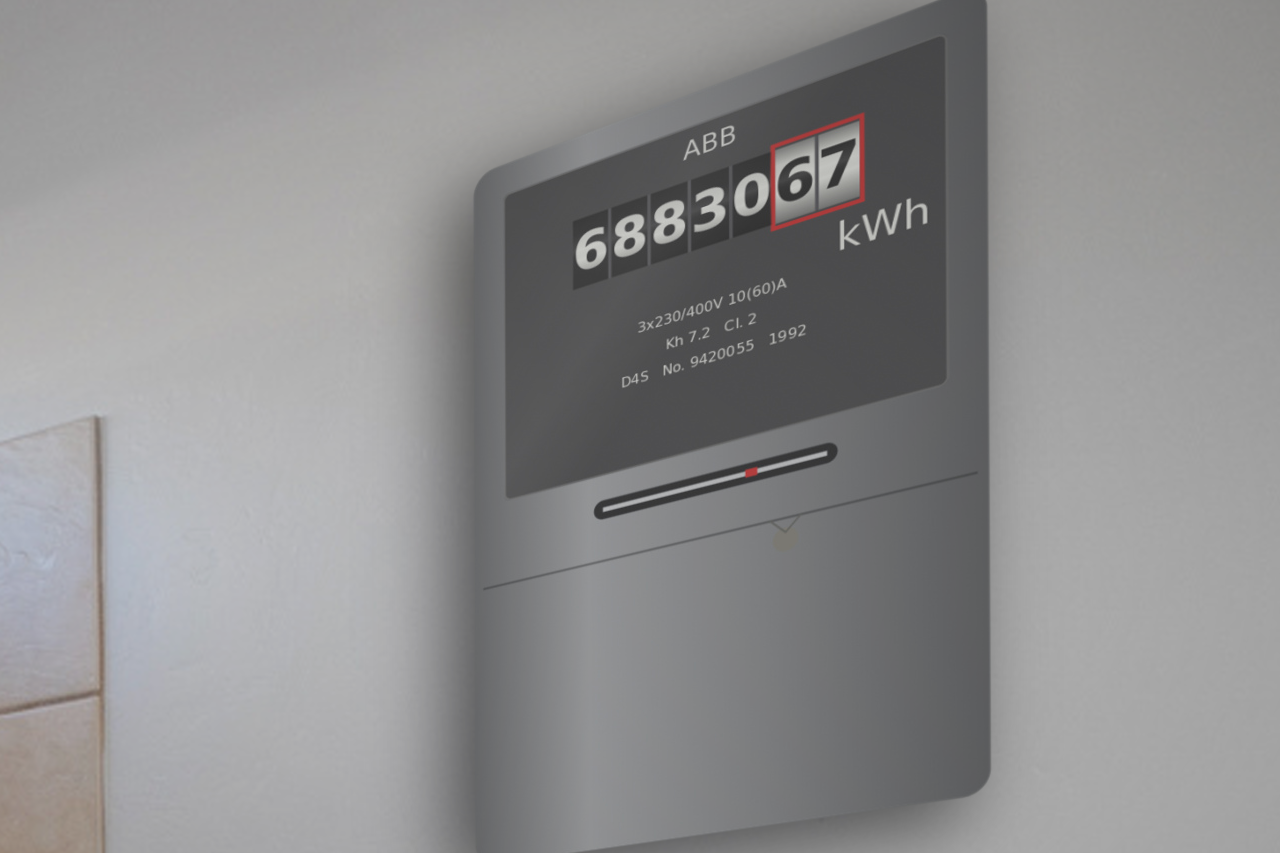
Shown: 68830.67 kWh
